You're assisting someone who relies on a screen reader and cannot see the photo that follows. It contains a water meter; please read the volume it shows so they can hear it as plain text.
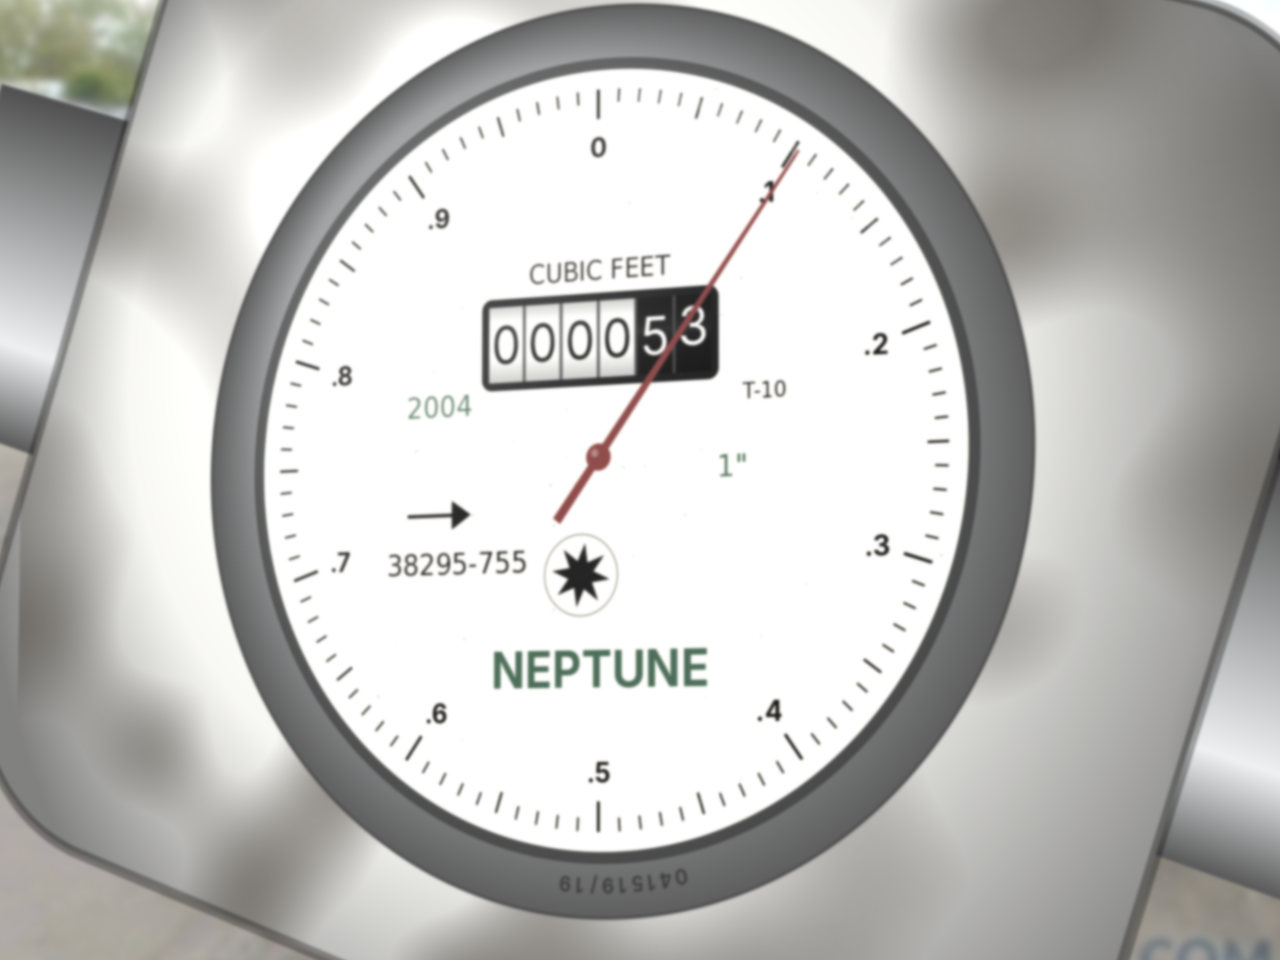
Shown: 53.10 ft³
